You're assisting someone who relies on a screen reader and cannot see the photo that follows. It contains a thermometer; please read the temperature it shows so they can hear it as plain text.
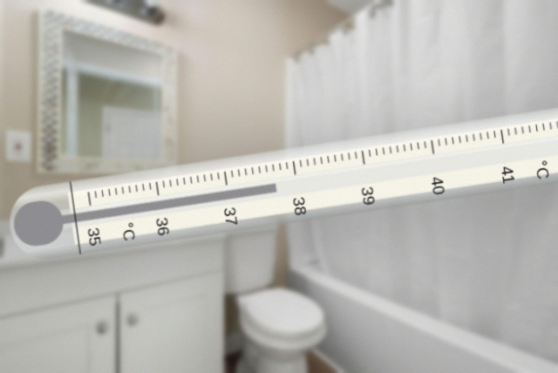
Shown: 37.7 °C
